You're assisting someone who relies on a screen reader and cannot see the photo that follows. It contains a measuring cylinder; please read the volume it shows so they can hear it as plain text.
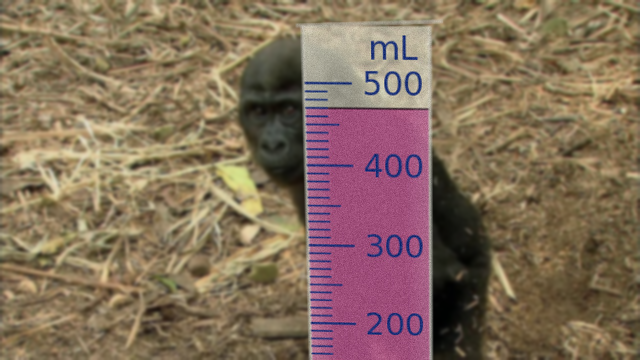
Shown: 470 mL
